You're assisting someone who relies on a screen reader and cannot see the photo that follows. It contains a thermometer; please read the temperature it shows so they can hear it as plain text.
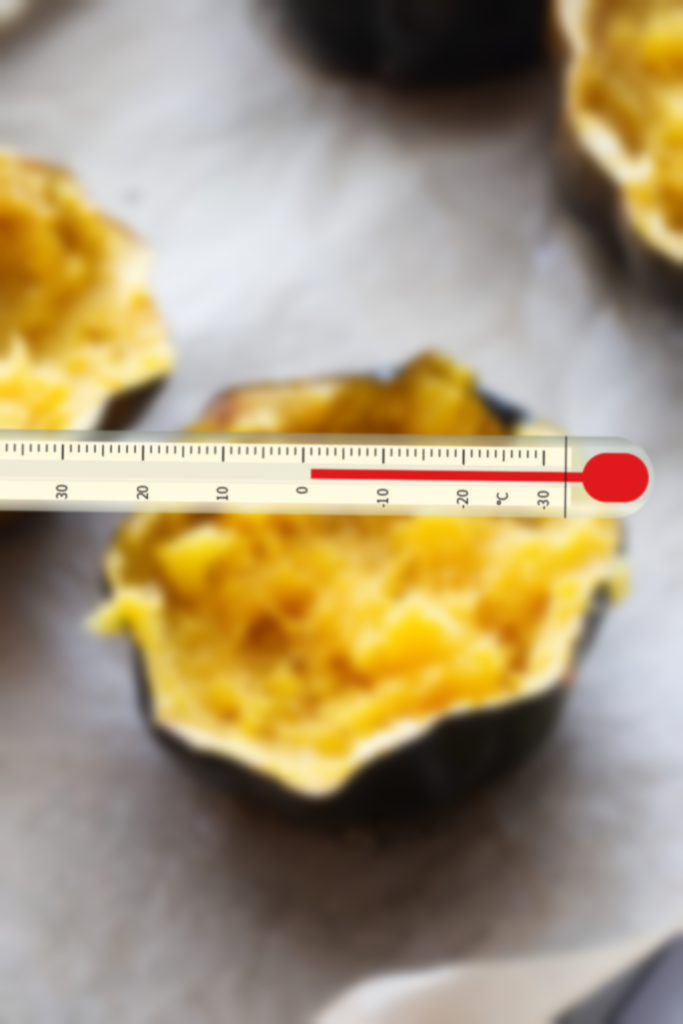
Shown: -1 °C
